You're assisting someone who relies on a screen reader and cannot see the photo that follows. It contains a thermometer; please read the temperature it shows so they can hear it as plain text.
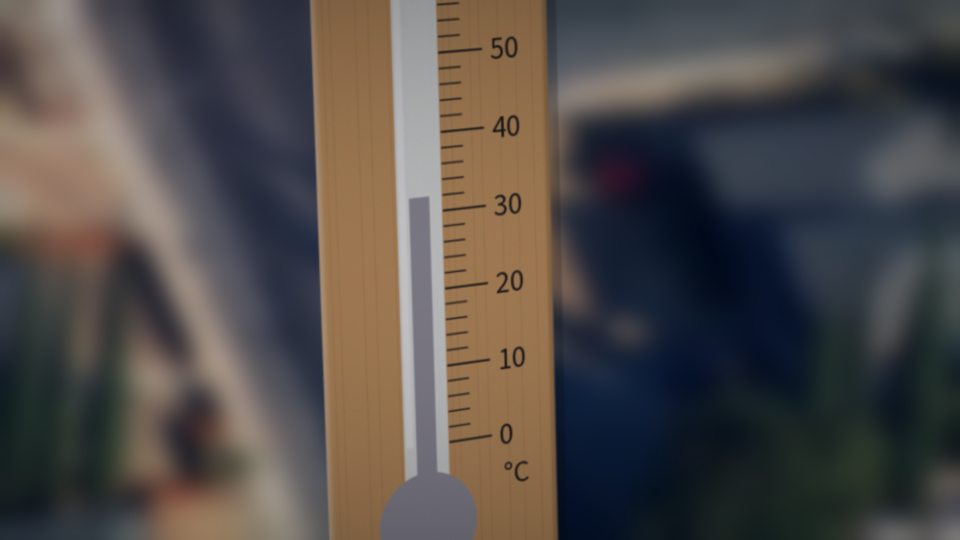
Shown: 32 °C
